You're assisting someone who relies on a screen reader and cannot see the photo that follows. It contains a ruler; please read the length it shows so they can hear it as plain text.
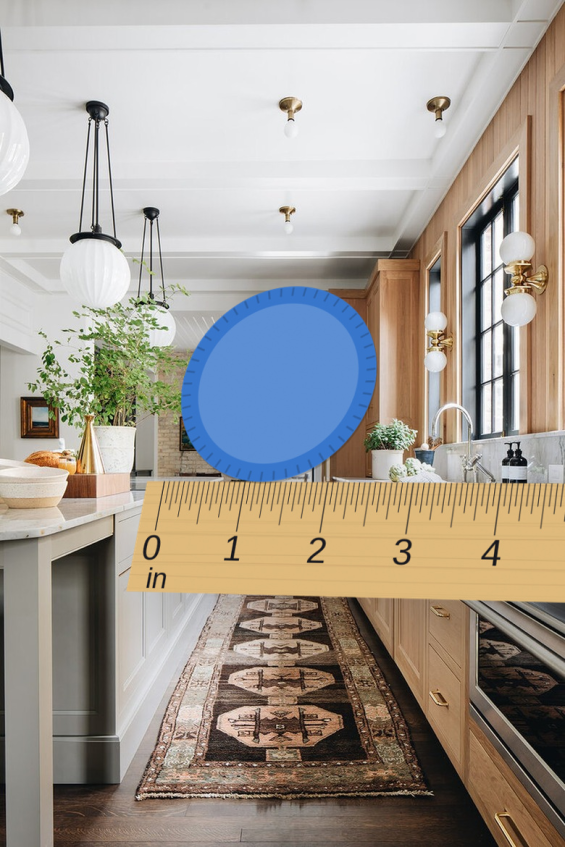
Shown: 2.375 in
